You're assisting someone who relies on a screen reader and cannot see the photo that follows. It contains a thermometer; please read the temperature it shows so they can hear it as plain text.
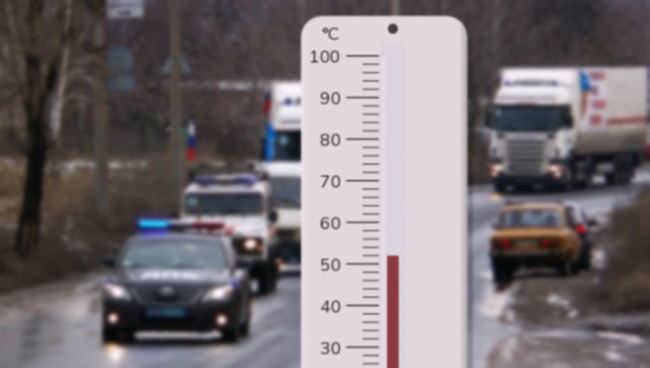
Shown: 52 °C
